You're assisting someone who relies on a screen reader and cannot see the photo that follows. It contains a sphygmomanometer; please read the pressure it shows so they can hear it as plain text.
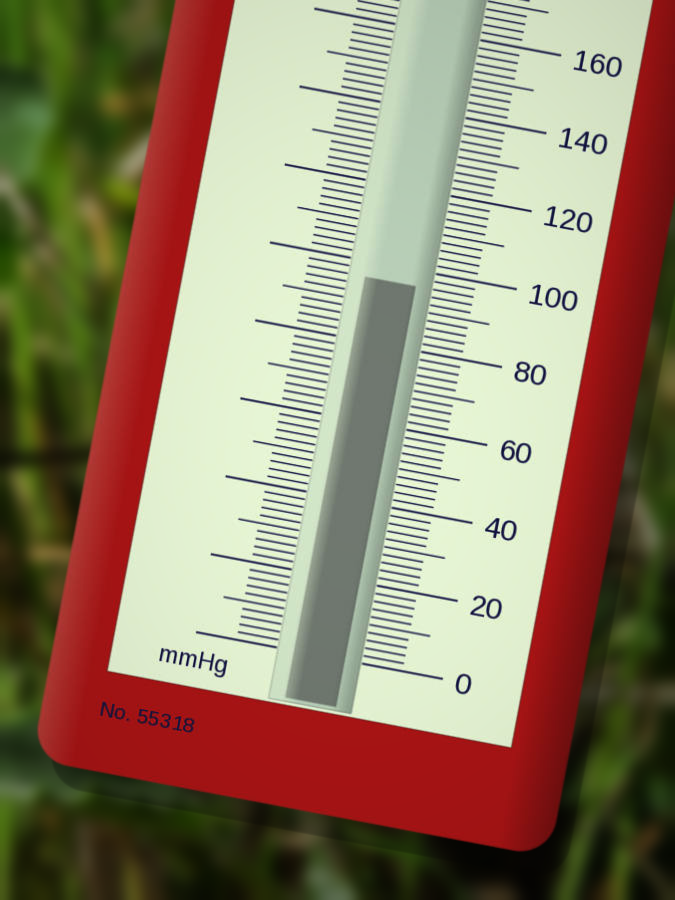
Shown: 96 mmHg
